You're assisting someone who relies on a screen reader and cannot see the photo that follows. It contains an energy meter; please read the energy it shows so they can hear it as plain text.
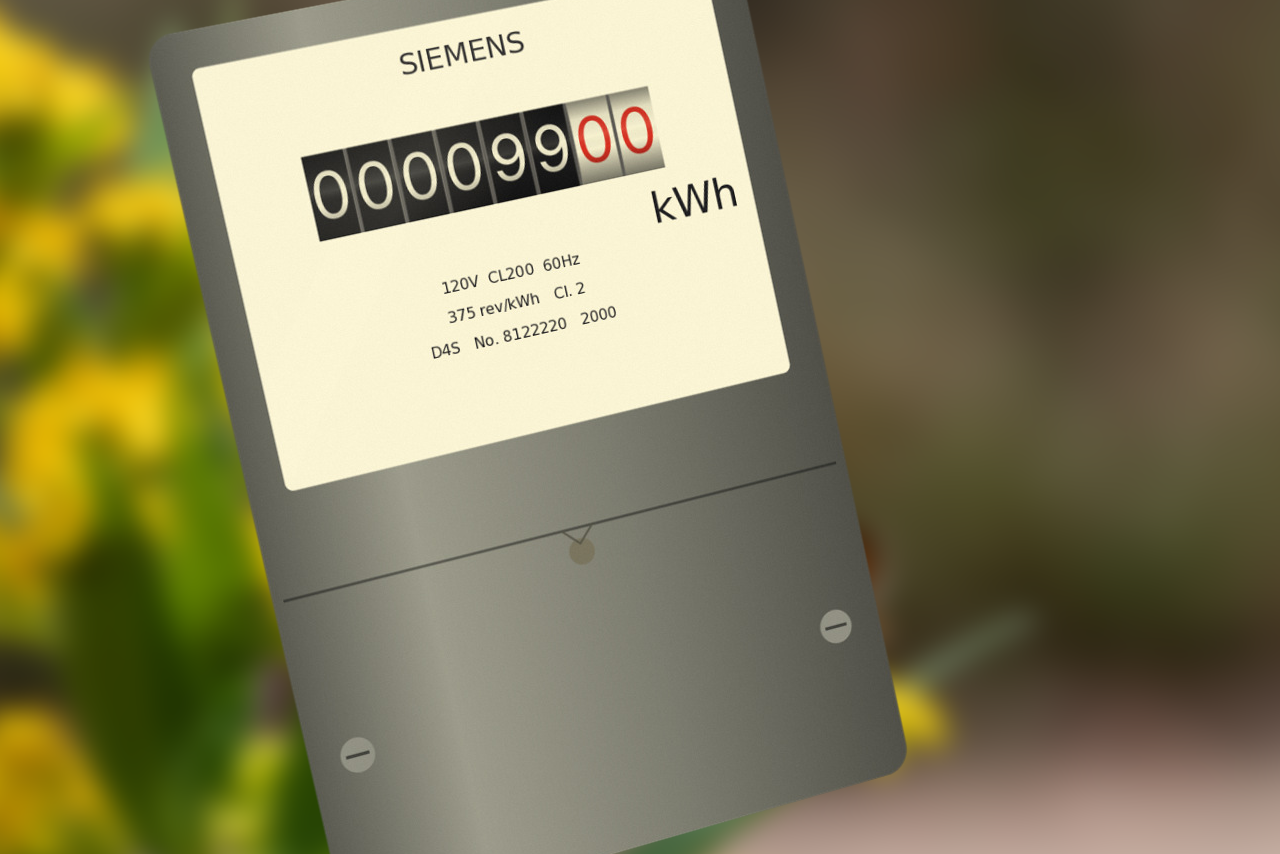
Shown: 99.00 kWh
